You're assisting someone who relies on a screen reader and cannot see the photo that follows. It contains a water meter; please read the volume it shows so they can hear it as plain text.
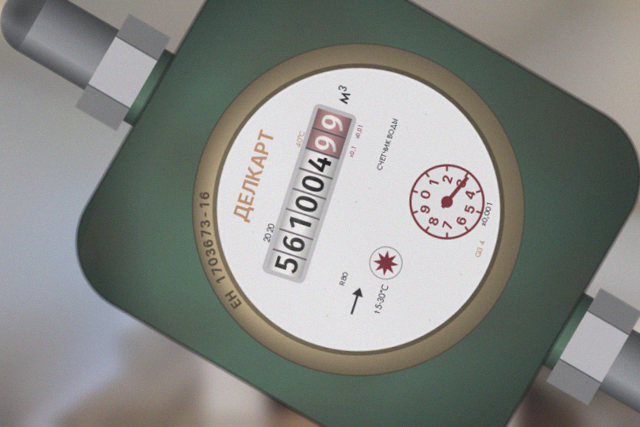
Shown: 561004.993 m³
